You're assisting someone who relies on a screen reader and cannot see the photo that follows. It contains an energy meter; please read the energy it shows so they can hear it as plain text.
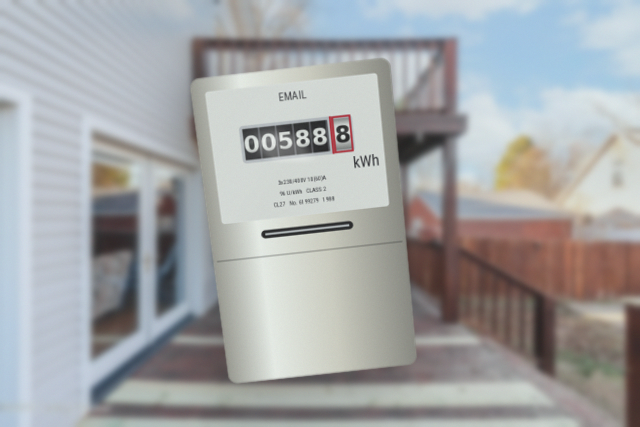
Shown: 588.8 kWh
